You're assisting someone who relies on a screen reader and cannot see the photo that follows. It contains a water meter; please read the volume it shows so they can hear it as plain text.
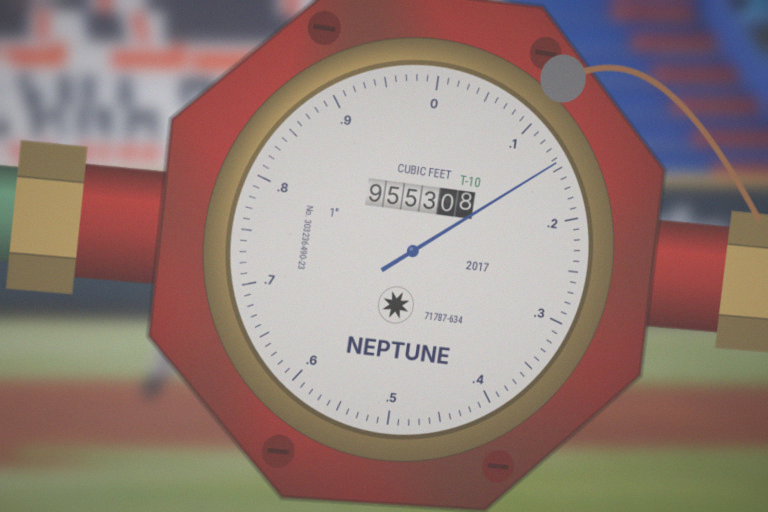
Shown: 955308.14 ft³
